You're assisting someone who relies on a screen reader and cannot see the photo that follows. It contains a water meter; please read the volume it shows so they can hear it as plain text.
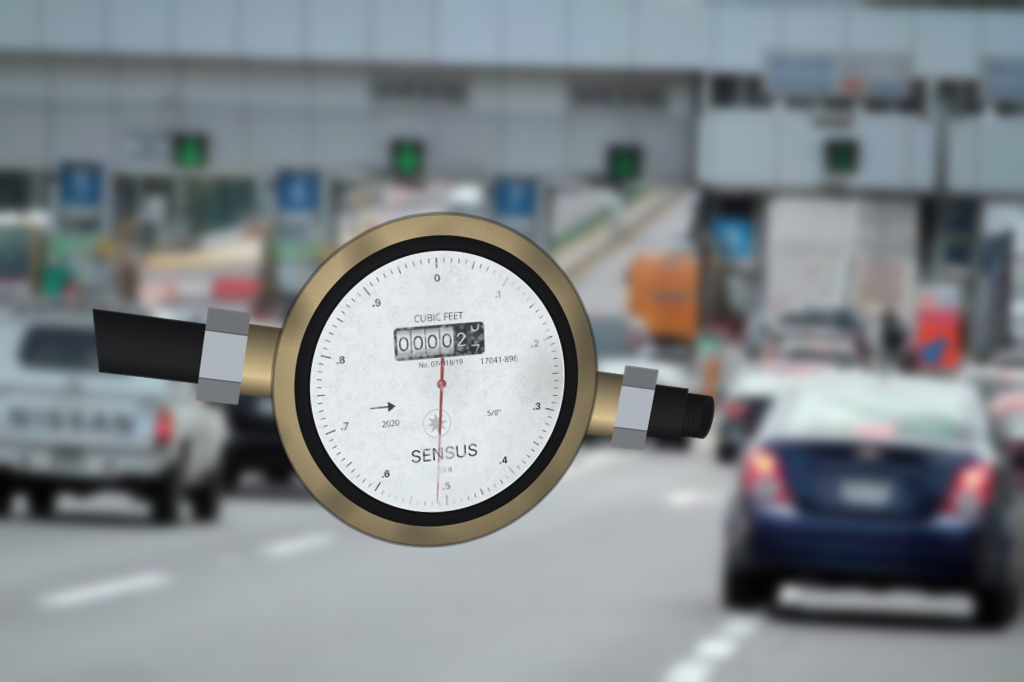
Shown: 26.51 ft³
